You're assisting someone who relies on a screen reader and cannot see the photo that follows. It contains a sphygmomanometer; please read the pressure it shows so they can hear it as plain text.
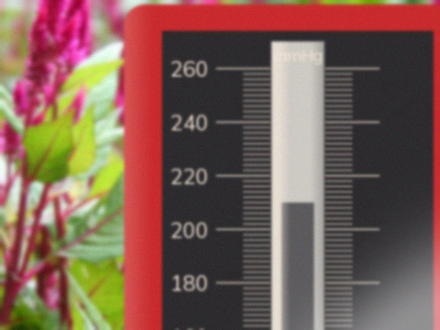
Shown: 210 mmHg
